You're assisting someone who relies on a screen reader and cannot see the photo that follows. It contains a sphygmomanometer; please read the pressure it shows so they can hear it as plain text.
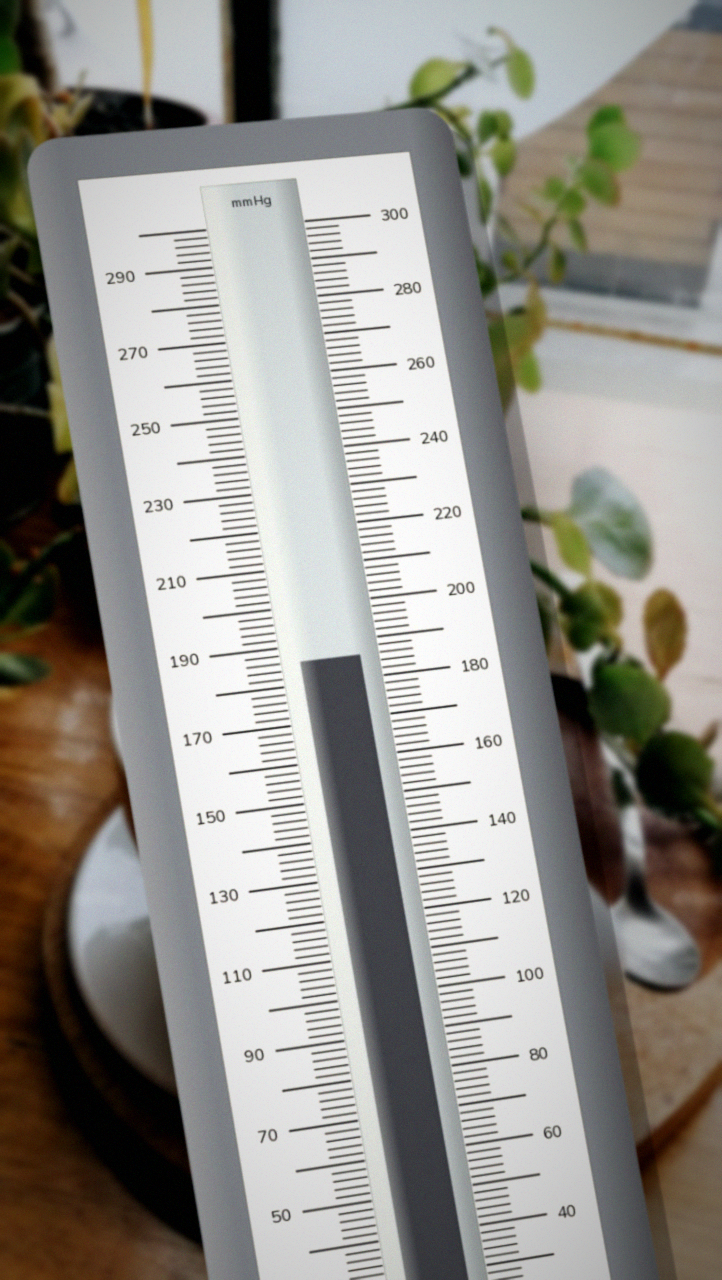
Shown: 186 mmHg
